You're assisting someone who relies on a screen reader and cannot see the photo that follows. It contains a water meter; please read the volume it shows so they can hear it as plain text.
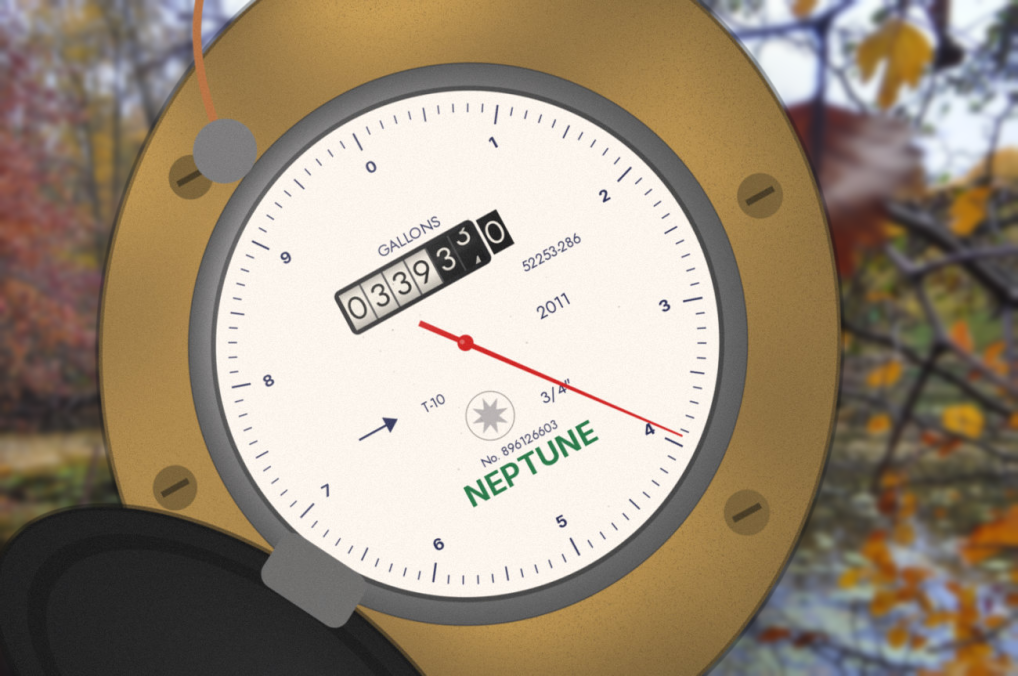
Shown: 339333.9 gal
